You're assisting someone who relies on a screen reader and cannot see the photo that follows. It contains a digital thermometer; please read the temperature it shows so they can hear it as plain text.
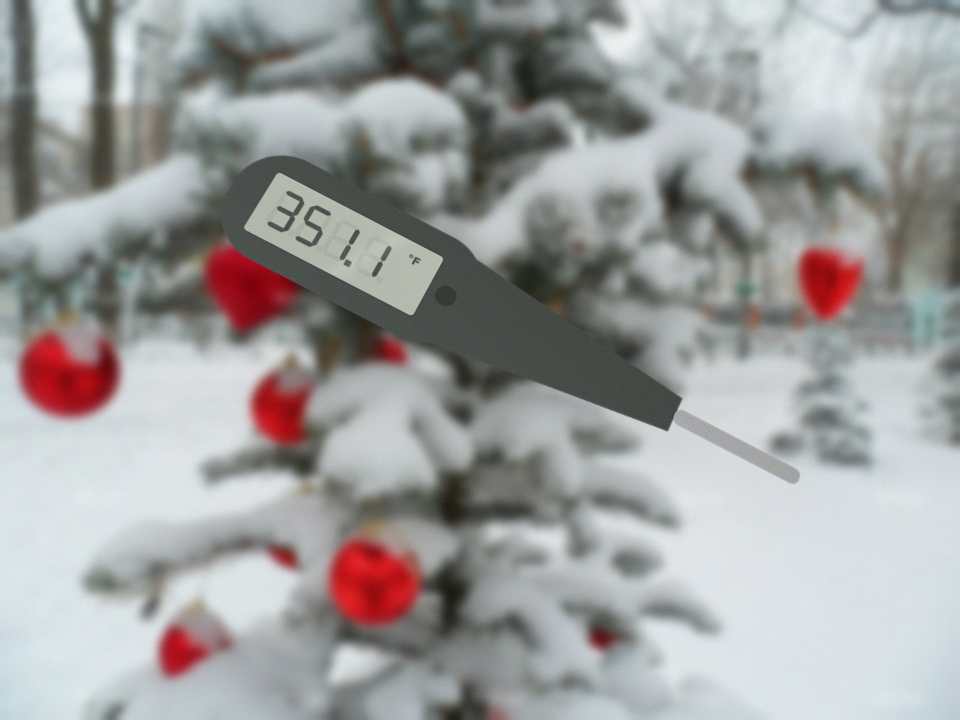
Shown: 351.1 °F
